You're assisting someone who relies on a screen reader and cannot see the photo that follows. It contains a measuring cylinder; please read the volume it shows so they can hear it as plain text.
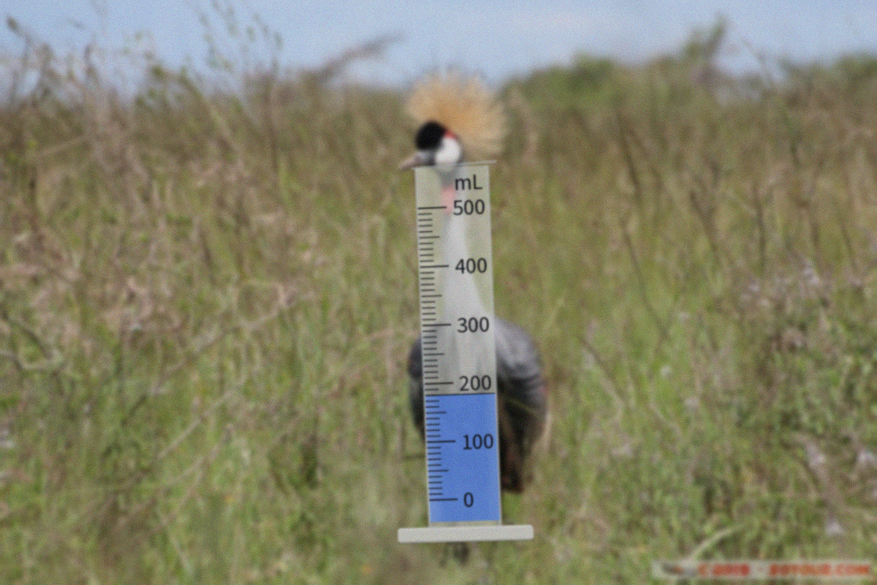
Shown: 180 mL
